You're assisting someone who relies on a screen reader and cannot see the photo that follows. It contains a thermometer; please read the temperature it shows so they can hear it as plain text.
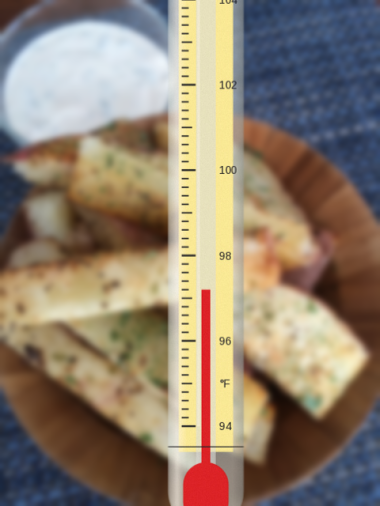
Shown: 97.2 °F
